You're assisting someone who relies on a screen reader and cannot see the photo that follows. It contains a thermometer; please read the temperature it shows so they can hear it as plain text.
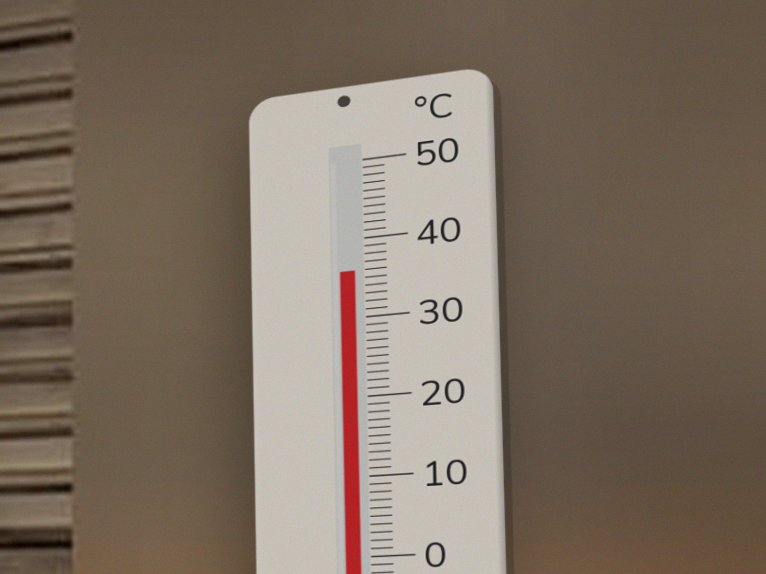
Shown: 36 °C
